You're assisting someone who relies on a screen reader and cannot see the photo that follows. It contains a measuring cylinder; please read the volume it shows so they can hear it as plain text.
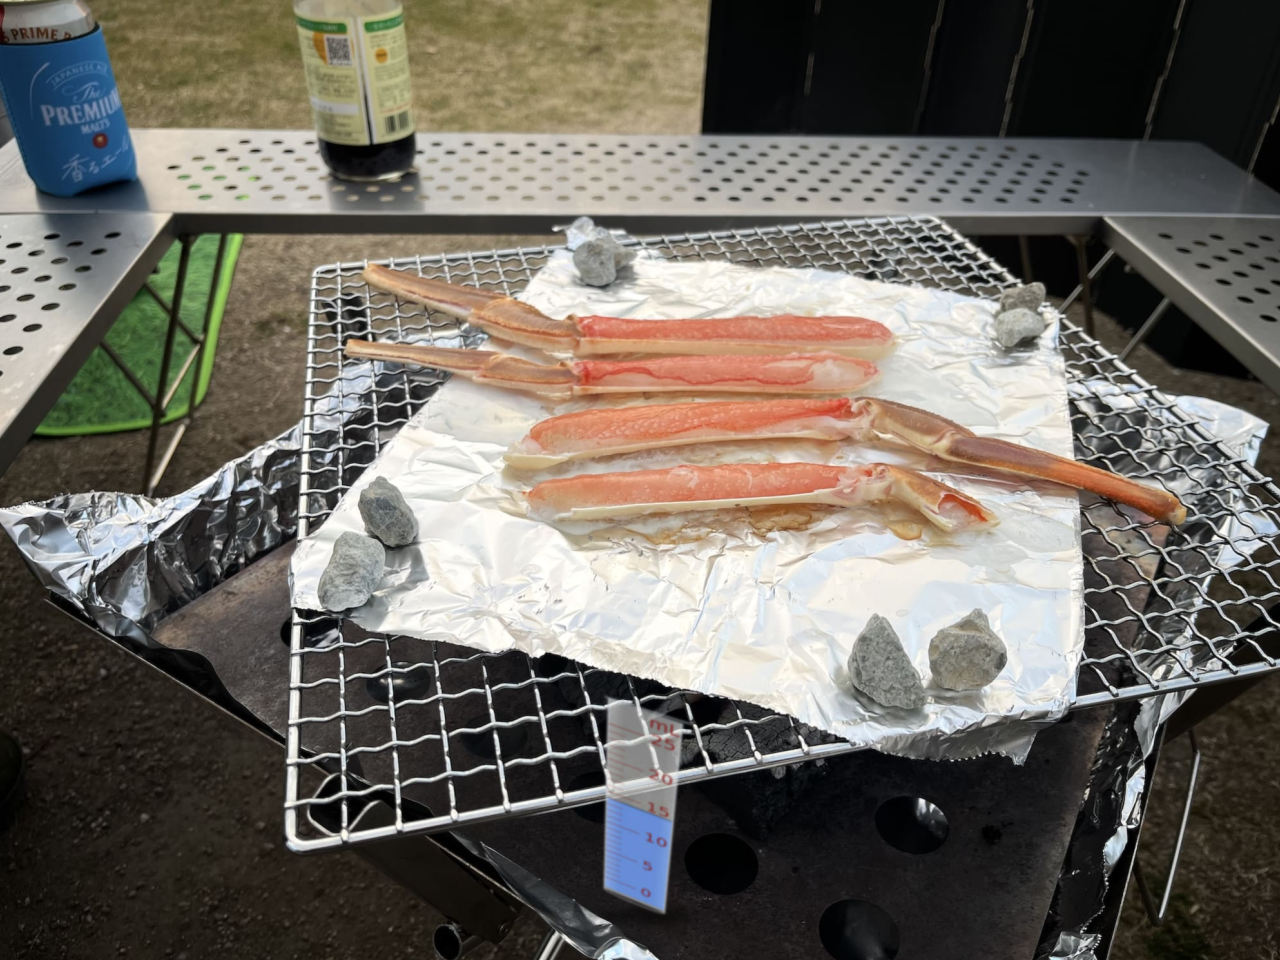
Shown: 14 mL
